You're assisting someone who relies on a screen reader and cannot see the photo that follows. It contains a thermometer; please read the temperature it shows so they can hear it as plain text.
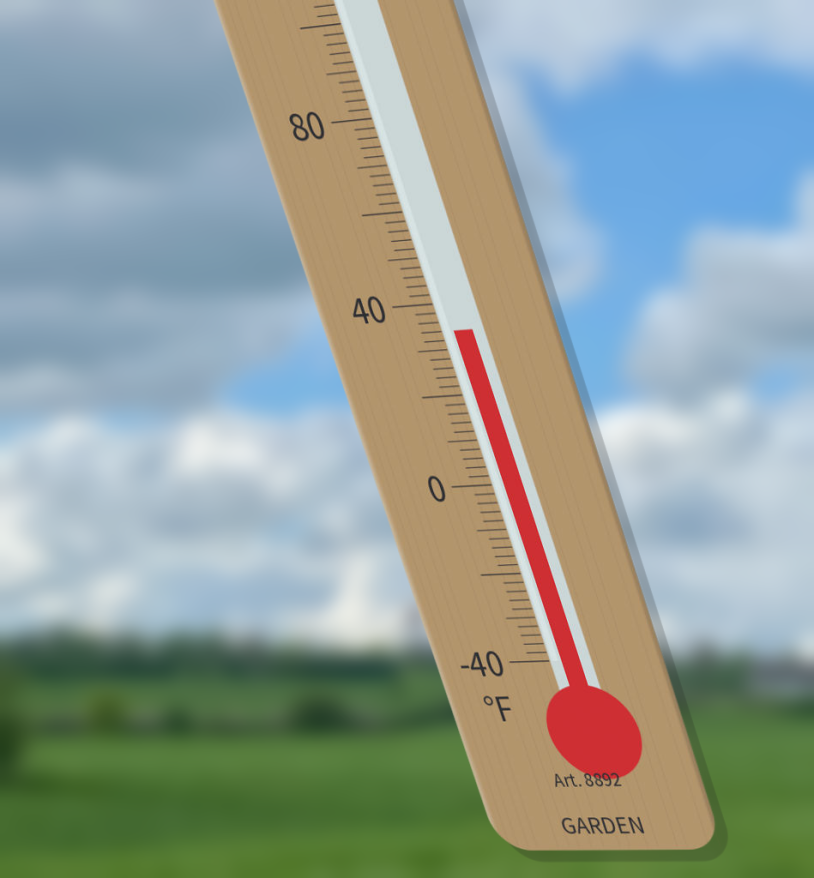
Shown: 34 °F
